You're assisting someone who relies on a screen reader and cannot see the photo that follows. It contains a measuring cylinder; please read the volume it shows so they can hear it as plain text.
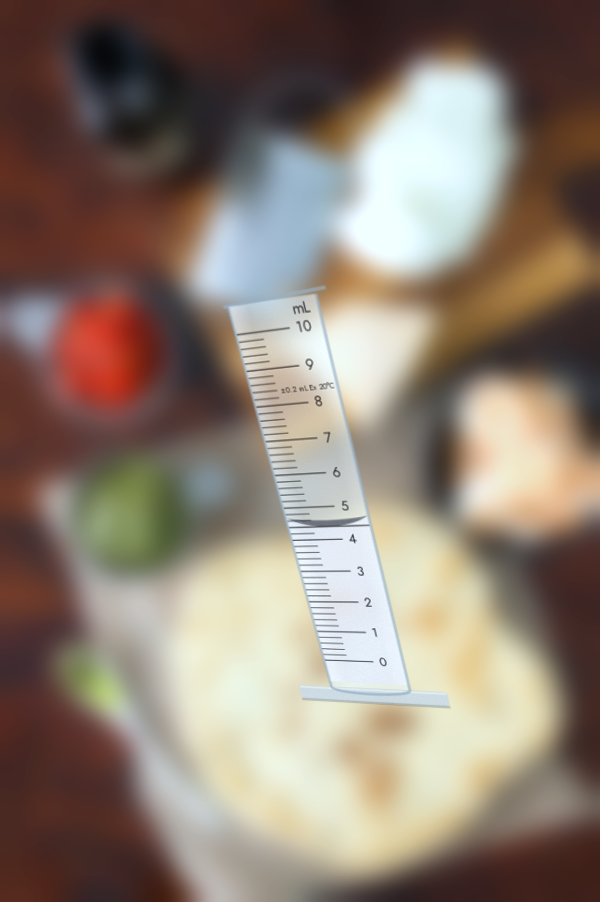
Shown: 4.4 mL
